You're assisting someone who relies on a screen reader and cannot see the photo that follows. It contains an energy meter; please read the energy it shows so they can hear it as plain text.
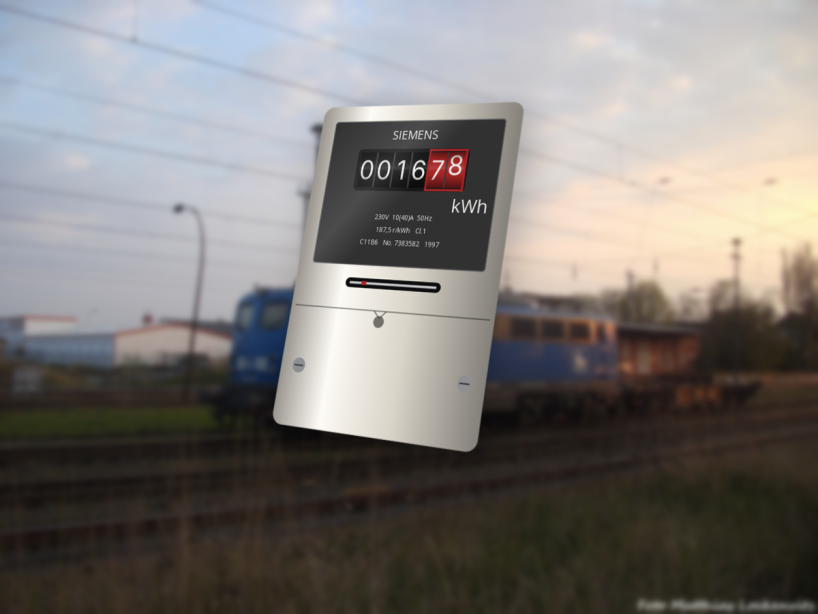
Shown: 16.78 kWh
